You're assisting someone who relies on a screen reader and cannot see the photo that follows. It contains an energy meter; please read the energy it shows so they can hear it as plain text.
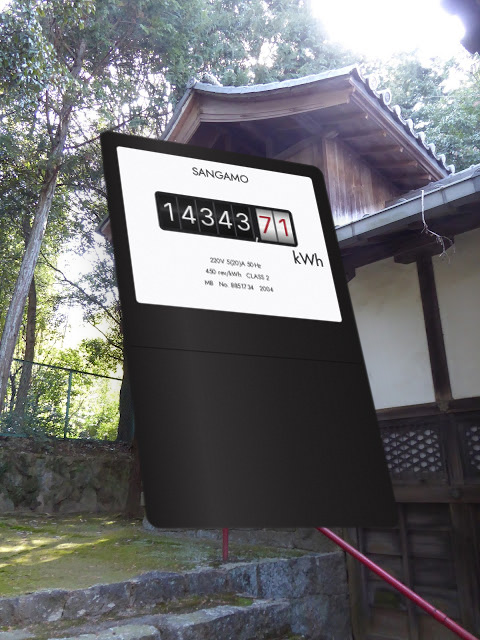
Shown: 14343.71 kWh
